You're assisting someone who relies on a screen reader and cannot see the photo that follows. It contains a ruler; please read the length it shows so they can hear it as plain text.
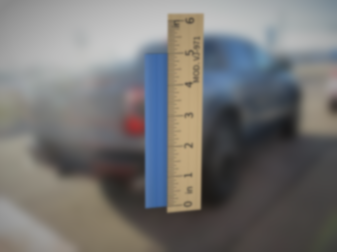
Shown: 5 in
